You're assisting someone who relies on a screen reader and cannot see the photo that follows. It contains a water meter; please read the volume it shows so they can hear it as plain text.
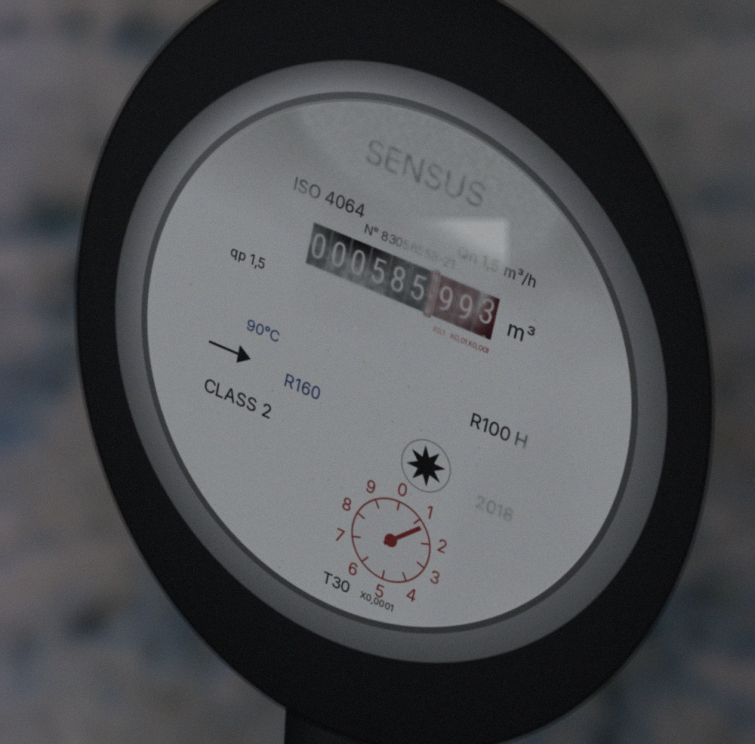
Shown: 585.9931 m³
